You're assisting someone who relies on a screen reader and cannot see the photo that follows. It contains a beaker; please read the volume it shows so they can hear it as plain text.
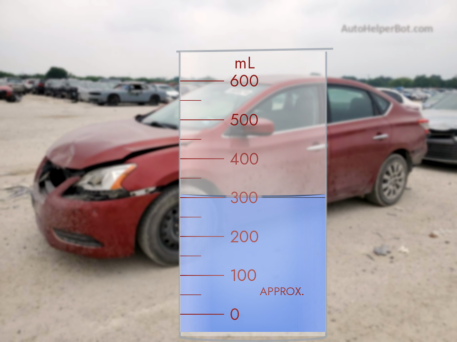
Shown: 300 mL
